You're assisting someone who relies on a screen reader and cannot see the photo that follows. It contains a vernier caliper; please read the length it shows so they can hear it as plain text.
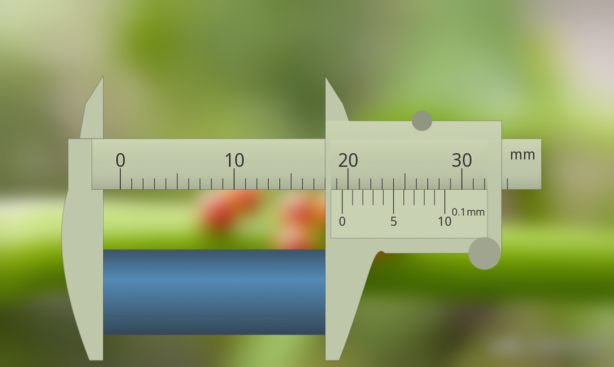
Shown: 19.5 mm
